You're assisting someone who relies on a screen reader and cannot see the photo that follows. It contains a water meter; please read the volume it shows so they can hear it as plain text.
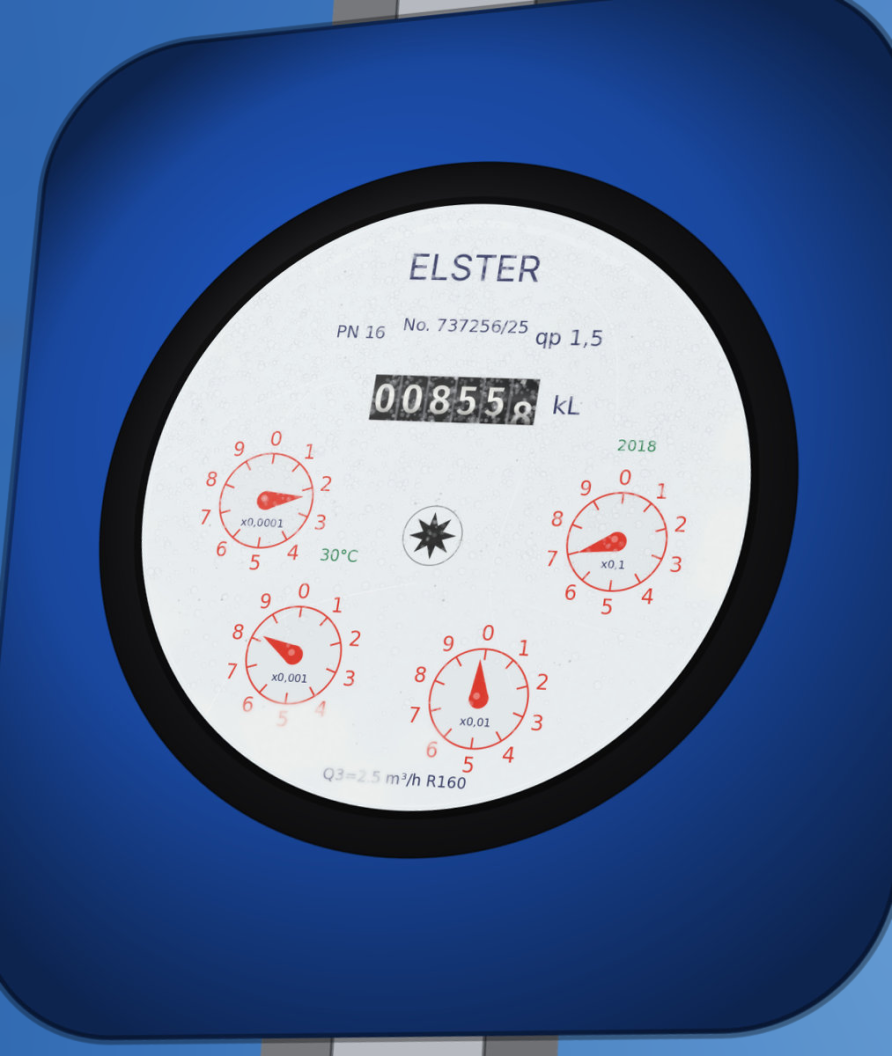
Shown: 8557.6982 kL
